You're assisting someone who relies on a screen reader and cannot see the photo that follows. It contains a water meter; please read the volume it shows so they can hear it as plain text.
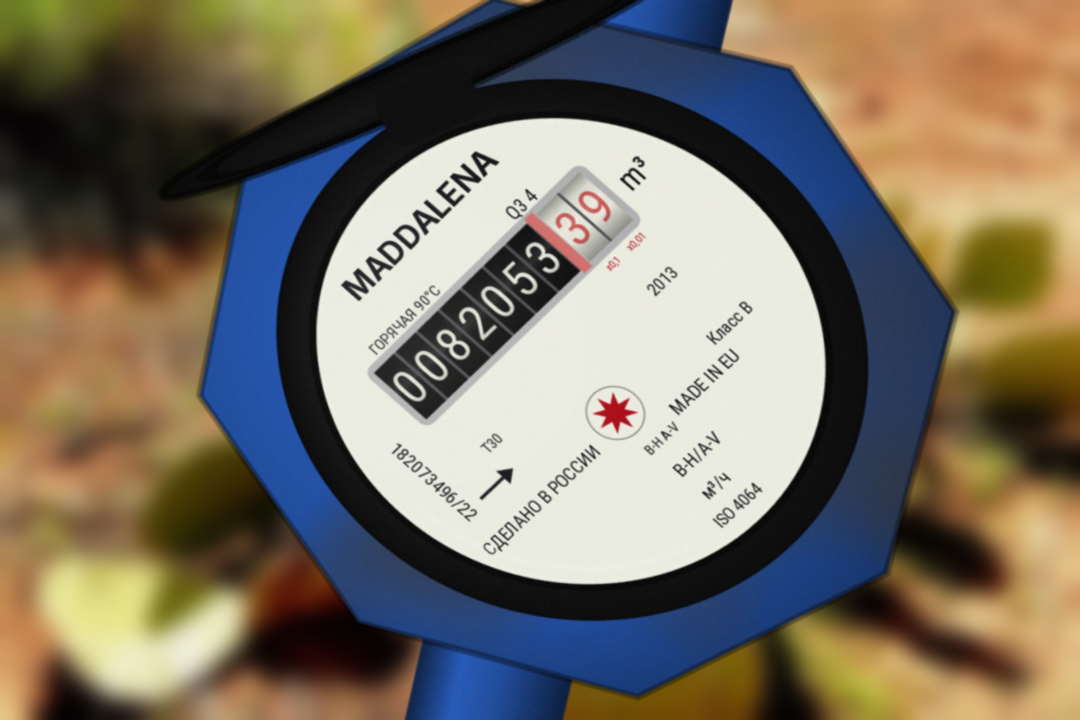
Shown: 82053.39 m³
